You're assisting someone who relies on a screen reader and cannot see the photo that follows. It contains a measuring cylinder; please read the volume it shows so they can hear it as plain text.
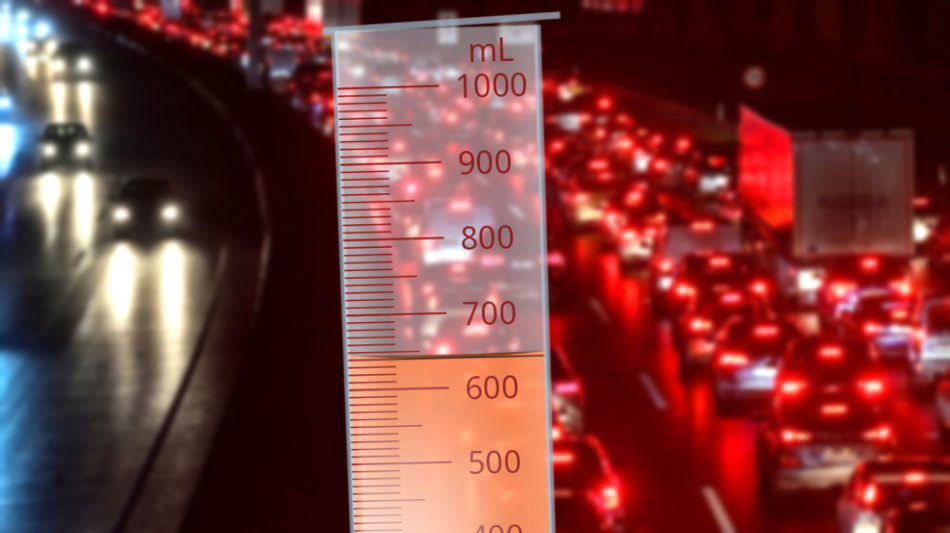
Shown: 640 mL
